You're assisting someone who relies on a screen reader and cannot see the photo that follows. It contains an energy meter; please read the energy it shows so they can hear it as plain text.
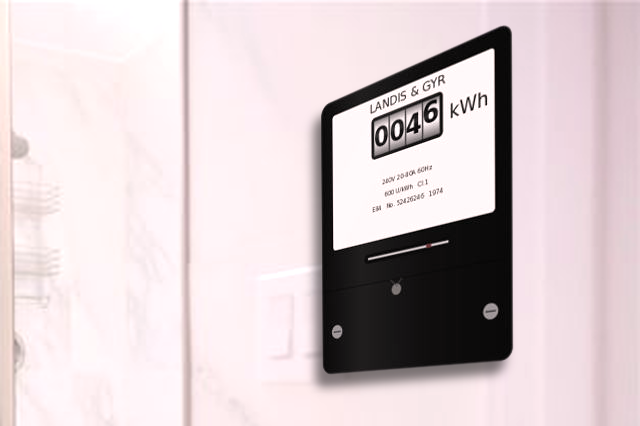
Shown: 46 kWh
